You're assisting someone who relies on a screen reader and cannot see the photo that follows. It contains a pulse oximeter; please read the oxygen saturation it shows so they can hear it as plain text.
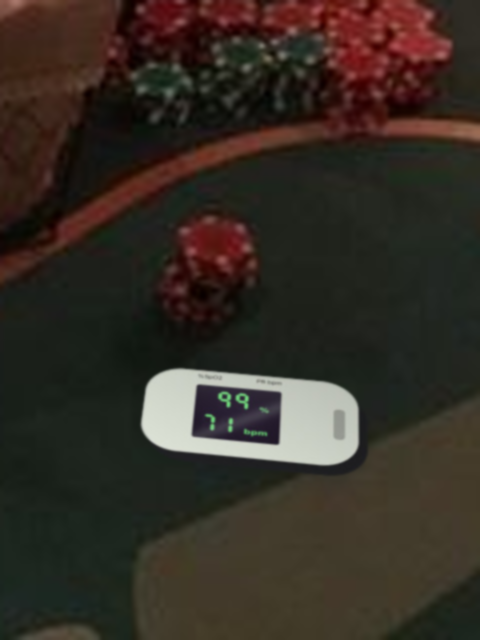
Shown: 99 %
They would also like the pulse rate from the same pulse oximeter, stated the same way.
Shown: 71 bpm
